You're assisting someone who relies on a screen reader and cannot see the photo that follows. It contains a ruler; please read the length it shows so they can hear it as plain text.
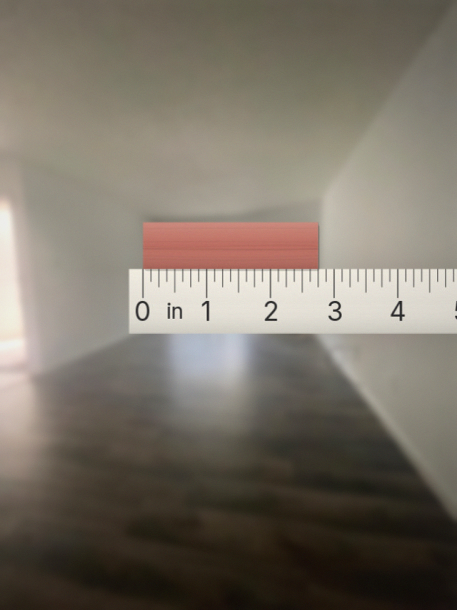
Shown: 2.75 in
